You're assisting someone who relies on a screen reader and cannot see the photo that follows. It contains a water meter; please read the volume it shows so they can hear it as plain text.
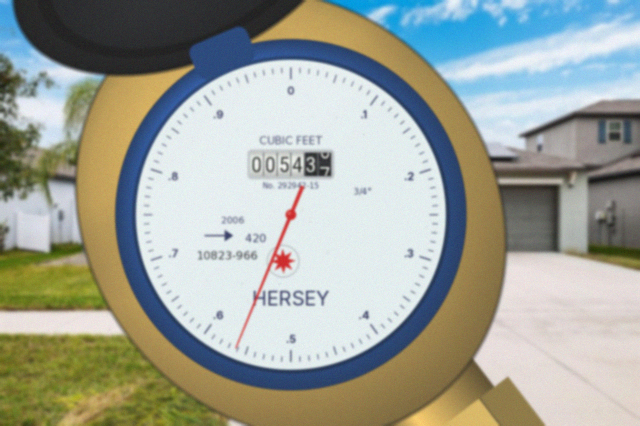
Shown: 5436.56 ft³
